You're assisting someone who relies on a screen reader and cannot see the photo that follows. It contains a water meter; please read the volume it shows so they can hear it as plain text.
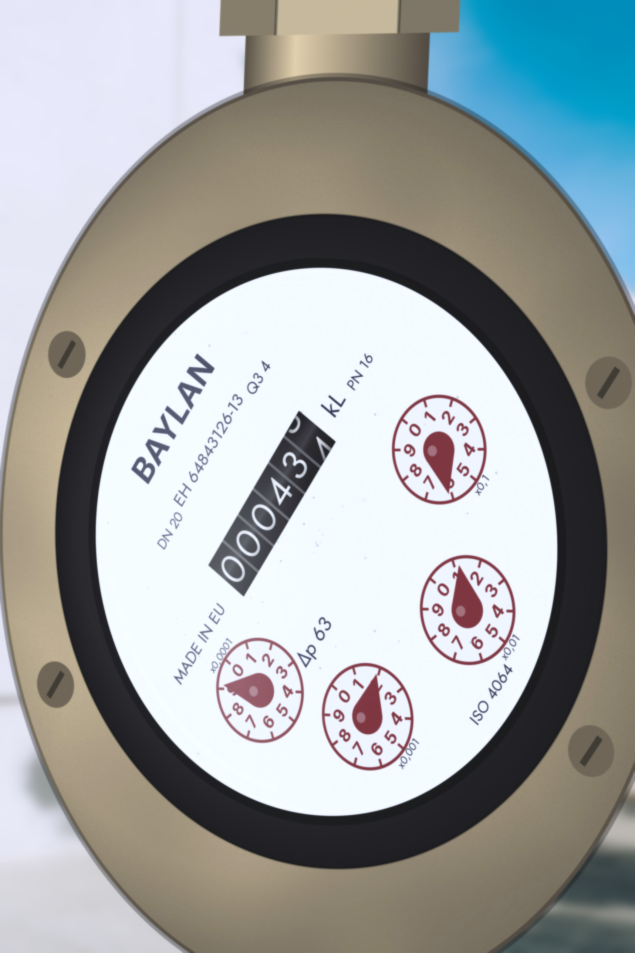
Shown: 433.6119 kL
